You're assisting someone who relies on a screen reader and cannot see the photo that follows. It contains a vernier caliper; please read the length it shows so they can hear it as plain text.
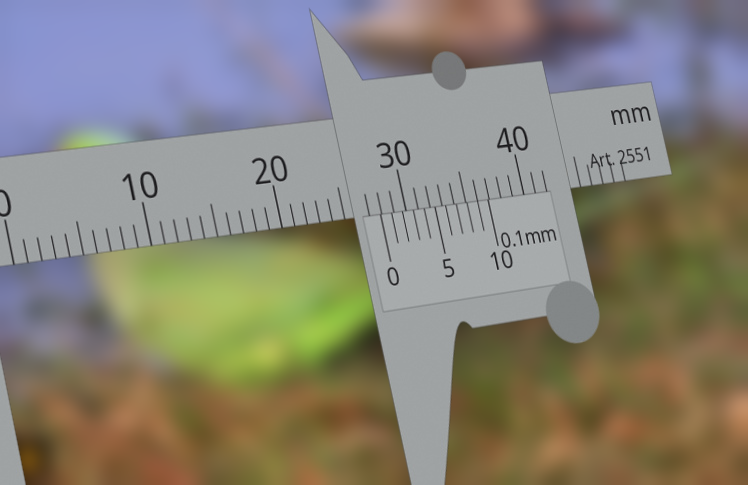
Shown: 27.9 mm
